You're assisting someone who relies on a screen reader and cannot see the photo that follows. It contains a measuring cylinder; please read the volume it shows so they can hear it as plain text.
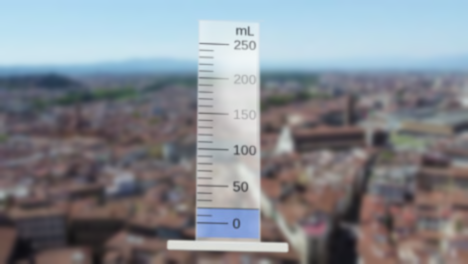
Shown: 20 mL
